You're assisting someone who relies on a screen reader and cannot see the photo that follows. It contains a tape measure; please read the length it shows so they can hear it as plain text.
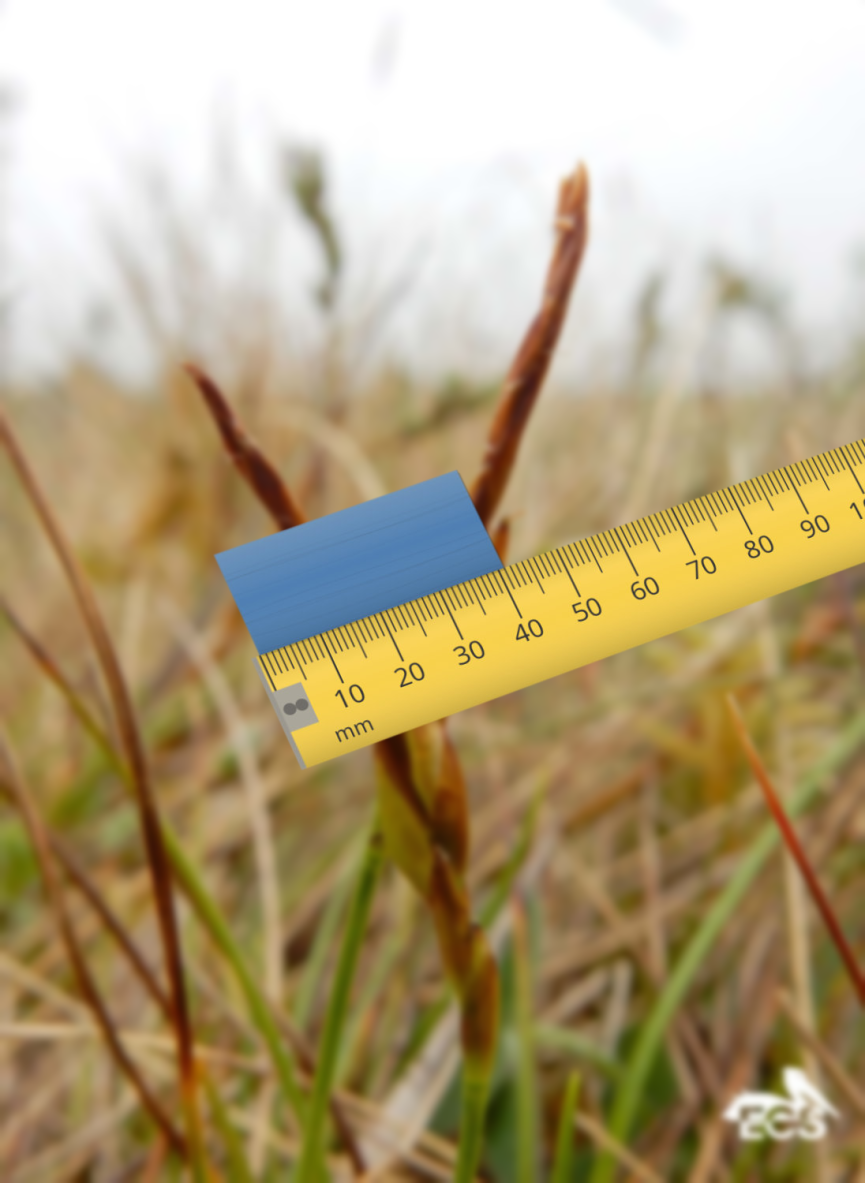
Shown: 41 mm
